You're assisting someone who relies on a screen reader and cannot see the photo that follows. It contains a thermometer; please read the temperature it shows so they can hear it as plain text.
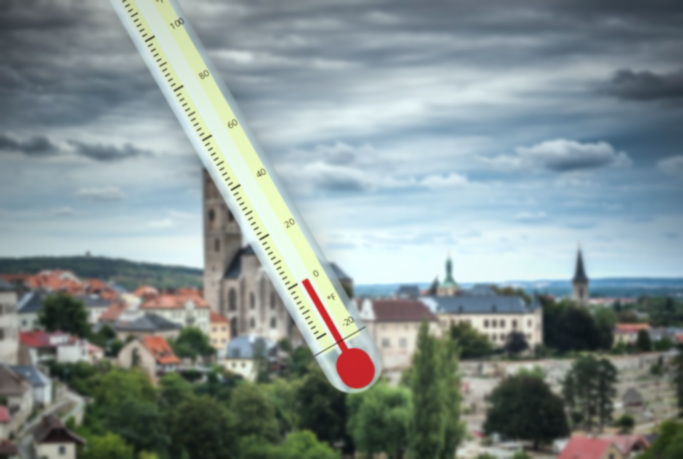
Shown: 0 °F
